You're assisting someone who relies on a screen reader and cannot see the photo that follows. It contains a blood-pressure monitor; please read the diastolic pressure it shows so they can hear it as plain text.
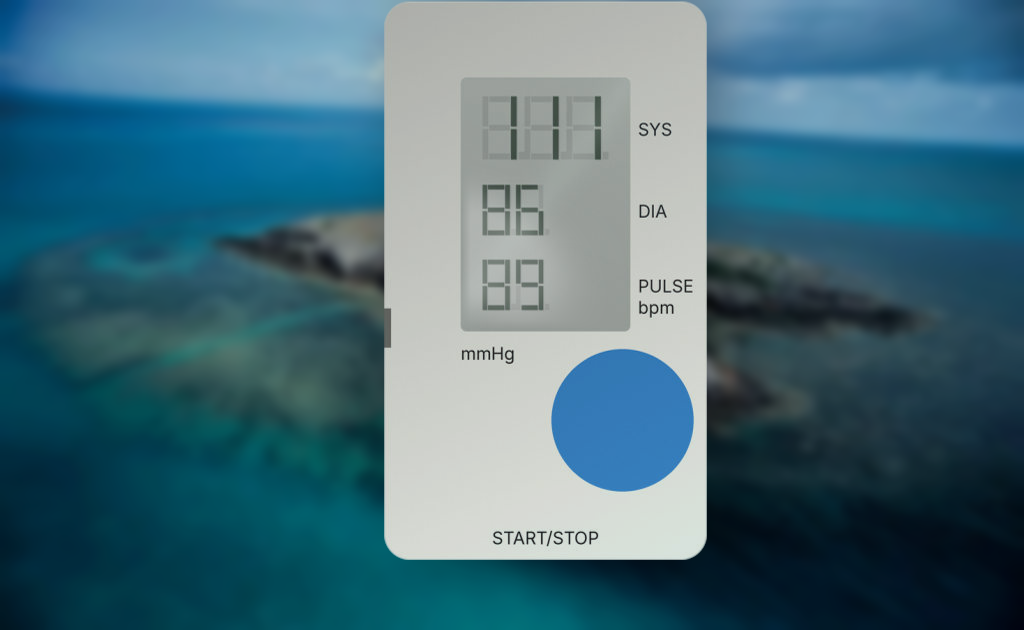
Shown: 86 mmHg
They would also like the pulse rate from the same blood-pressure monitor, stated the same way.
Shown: 89 bpm
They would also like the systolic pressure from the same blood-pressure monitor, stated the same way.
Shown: 111 mmHg
